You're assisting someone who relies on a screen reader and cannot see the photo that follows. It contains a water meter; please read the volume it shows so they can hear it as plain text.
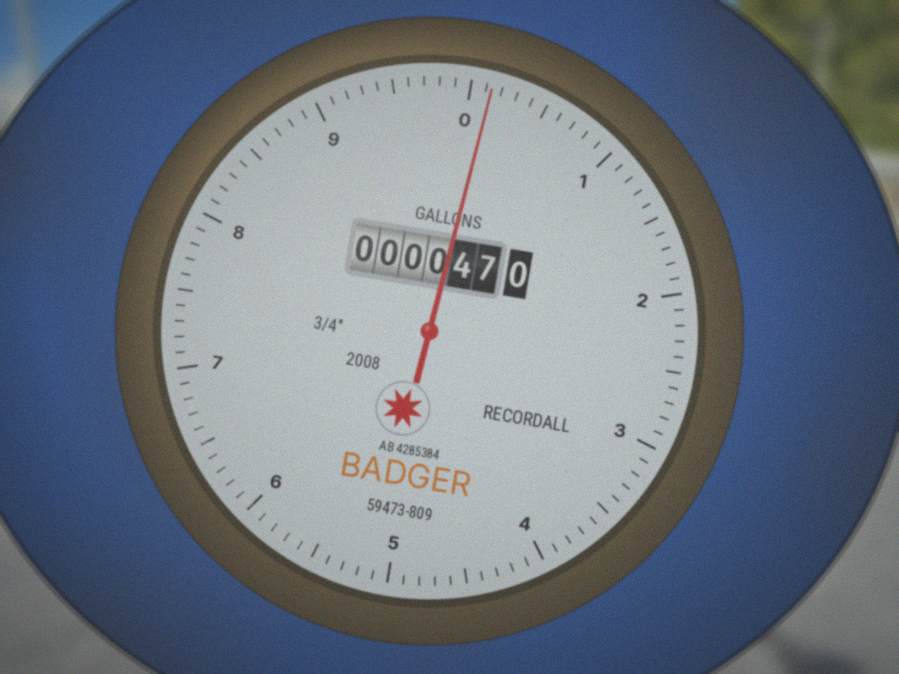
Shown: 470.1 gal
